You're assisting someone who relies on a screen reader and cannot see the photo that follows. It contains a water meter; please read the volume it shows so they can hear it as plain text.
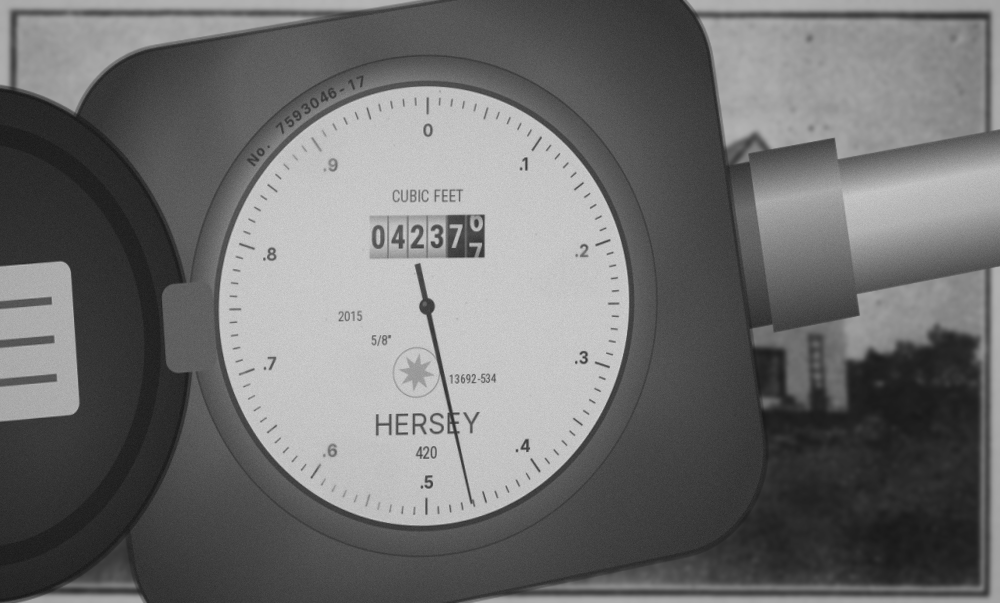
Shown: 42376.46 ft³
